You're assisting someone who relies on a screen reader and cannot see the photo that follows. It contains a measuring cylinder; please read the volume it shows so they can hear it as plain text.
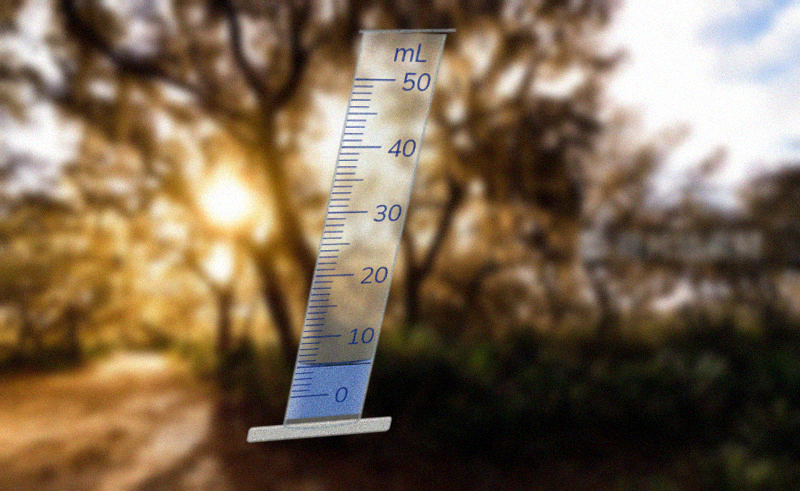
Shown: 5 mL
